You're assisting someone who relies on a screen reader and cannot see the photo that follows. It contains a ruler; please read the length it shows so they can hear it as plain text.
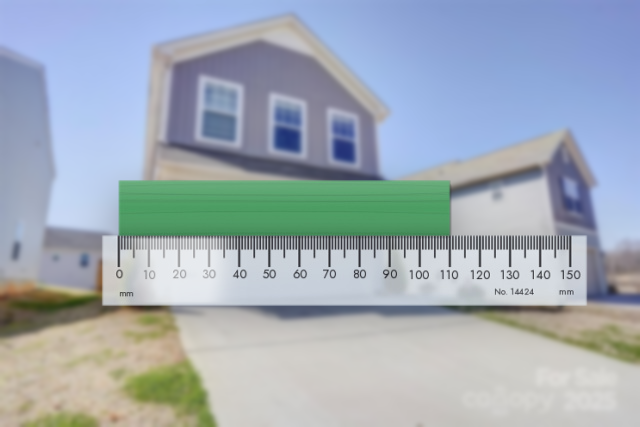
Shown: 110 mm
